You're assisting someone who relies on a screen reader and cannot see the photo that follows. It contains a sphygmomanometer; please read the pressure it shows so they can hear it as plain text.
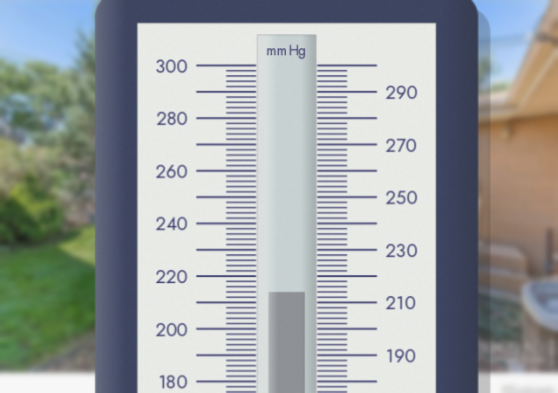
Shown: 214 mmHg
